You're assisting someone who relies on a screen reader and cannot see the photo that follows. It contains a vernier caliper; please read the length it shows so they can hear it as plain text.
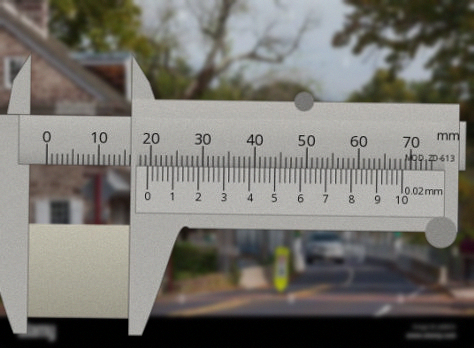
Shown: 19.4 mm
